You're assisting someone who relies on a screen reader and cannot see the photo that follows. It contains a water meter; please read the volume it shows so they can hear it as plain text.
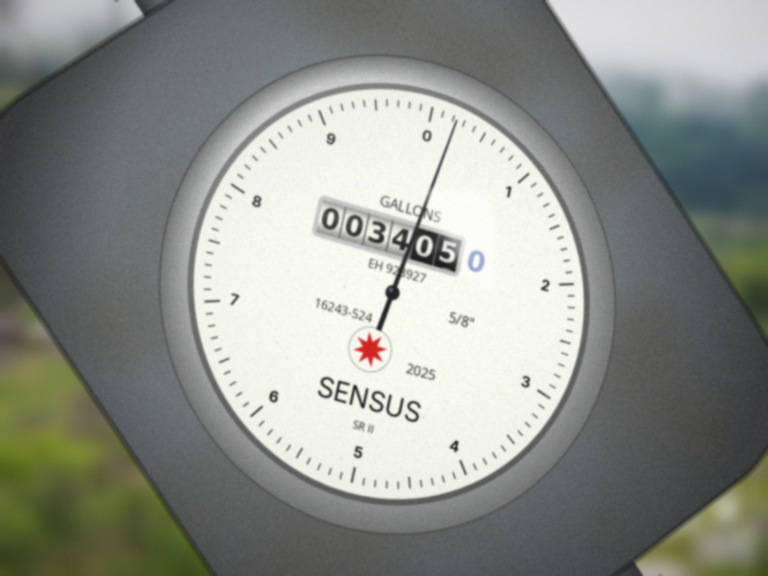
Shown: 34050.2 gal
